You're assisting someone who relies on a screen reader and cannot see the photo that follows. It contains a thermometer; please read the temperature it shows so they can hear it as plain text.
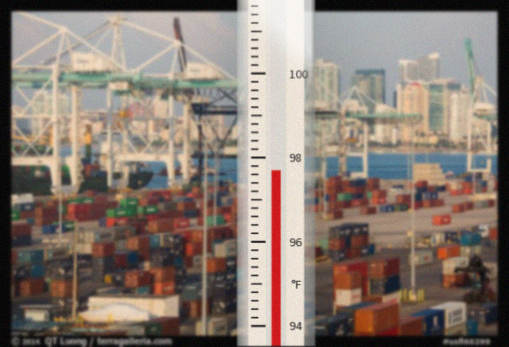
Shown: 97.7 °F
